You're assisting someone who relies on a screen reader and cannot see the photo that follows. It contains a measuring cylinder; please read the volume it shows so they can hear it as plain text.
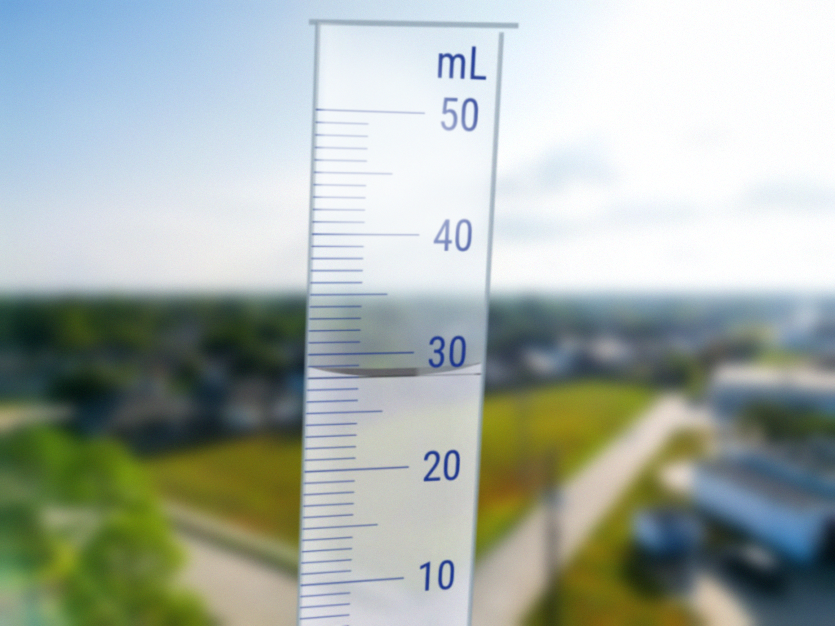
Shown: 28 mL
